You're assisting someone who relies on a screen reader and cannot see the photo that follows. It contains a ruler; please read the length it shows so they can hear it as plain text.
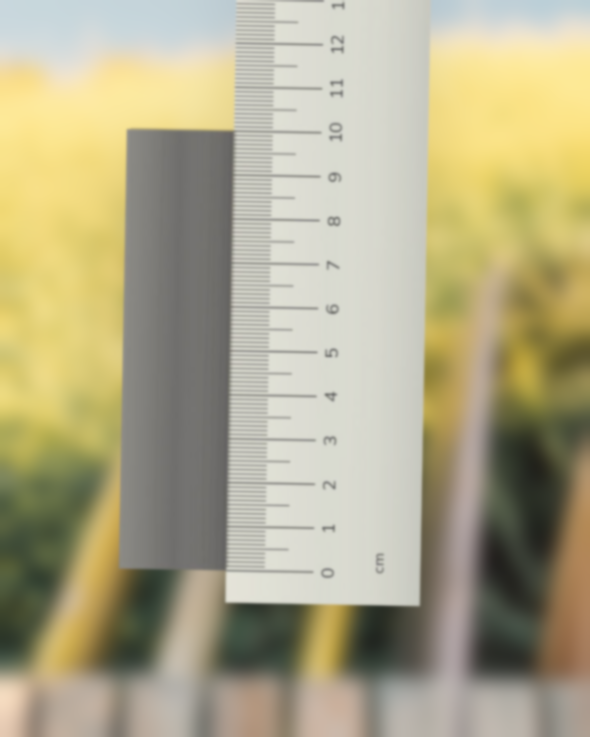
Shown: 10 cm
